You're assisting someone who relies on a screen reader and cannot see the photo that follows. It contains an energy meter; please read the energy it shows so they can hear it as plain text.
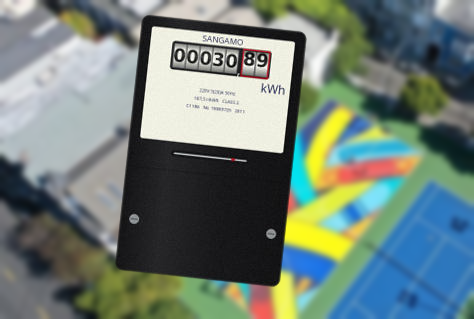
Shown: 30.89 kWh
